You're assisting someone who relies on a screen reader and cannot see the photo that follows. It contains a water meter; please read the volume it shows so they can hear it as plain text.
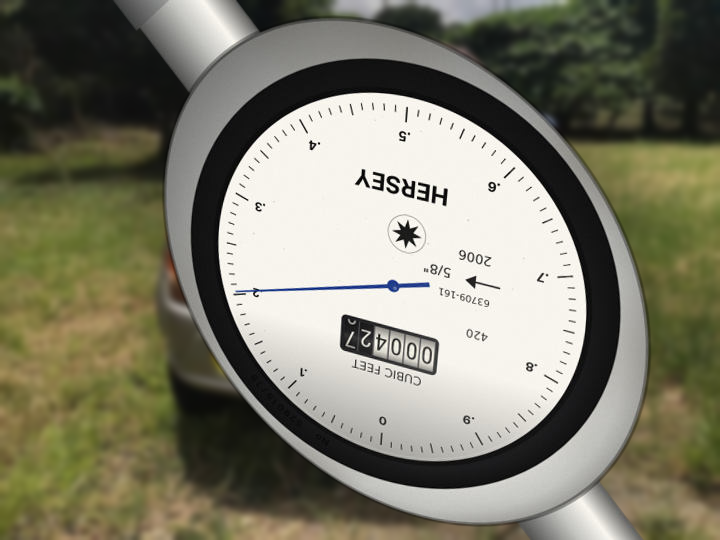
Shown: 427.20 ft³
